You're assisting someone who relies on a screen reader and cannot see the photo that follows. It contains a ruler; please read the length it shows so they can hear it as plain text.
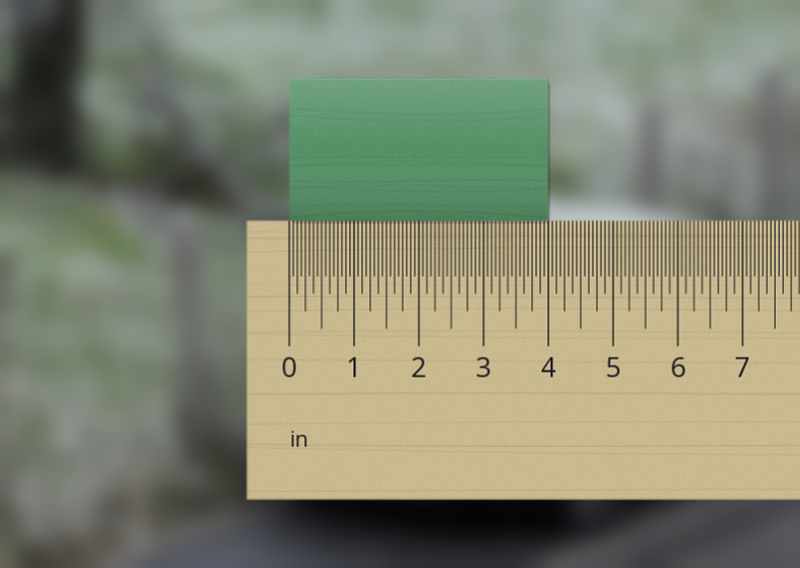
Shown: 4 in
